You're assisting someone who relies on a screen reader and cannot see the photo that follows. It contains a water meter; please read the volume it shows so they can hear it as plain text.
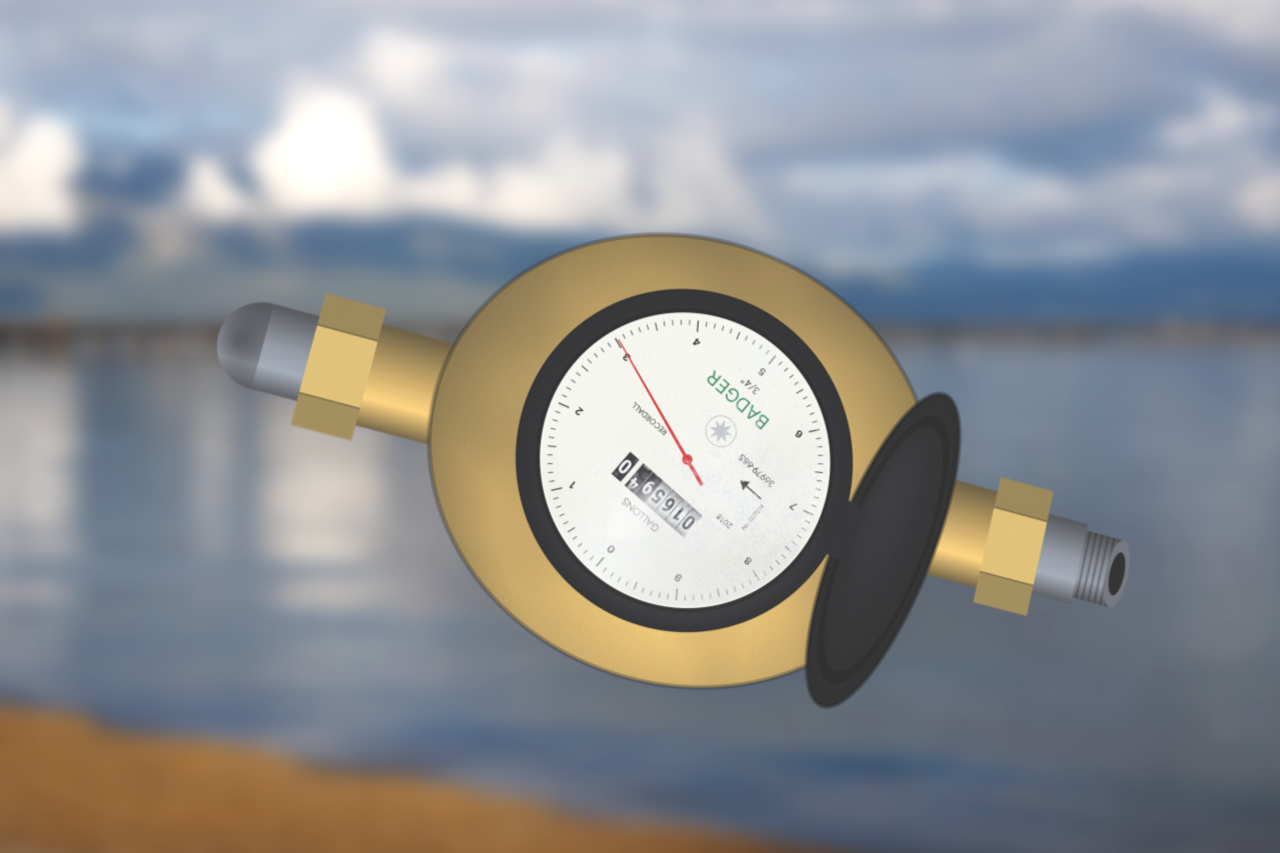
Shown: 165943.0 gal
